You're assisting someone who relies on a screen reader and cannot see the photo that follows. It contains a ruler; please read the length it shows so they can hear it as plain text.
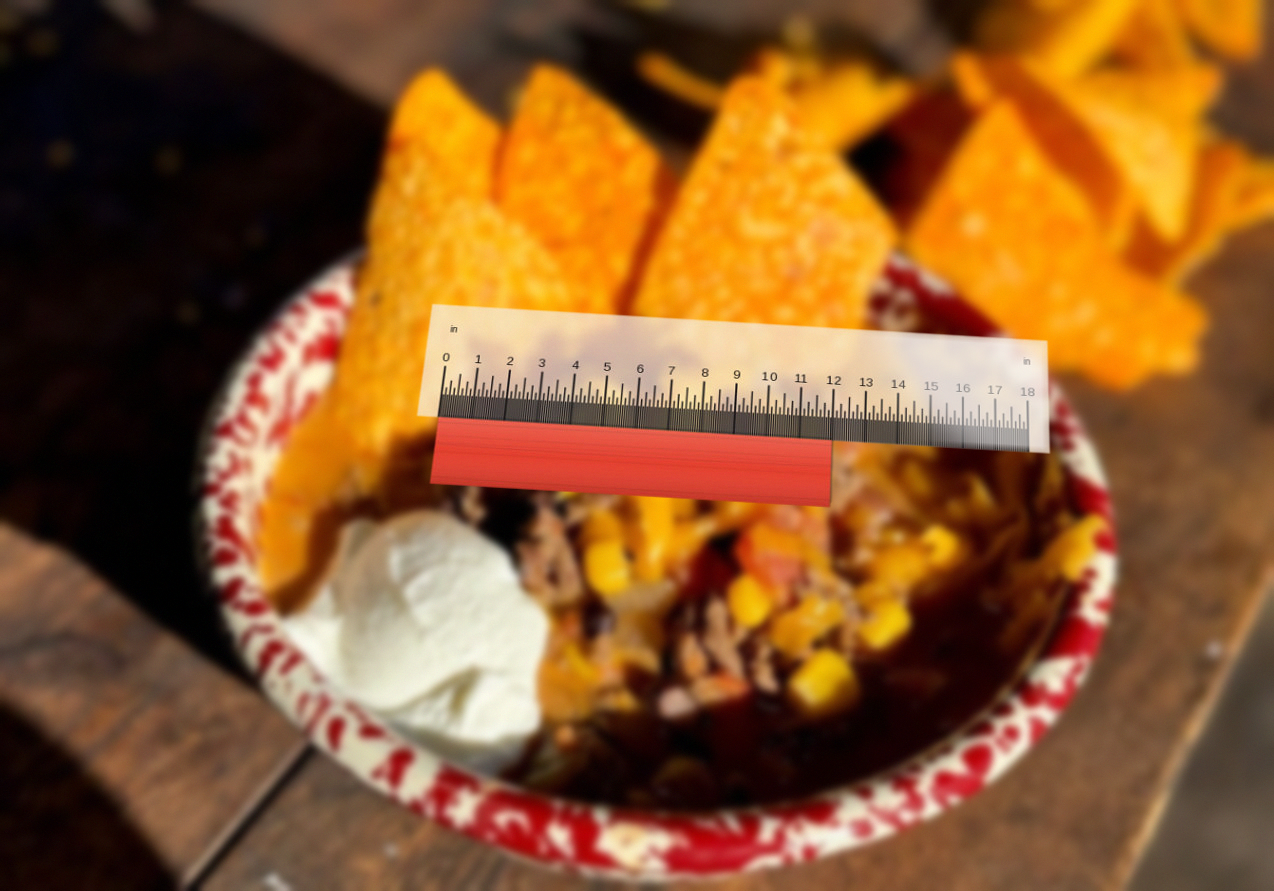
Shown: 12 in
